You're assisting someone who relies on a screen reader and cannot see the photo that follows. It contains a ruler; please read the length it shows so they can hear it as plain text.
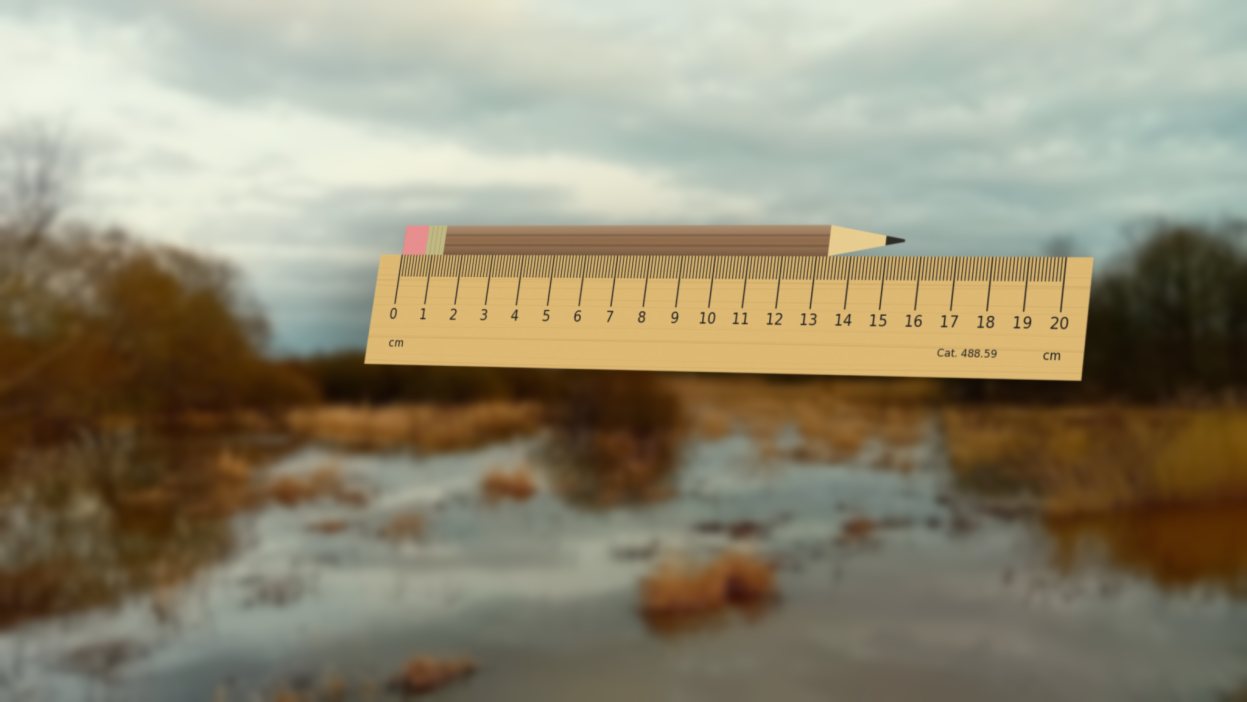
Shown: 15.5 cm
